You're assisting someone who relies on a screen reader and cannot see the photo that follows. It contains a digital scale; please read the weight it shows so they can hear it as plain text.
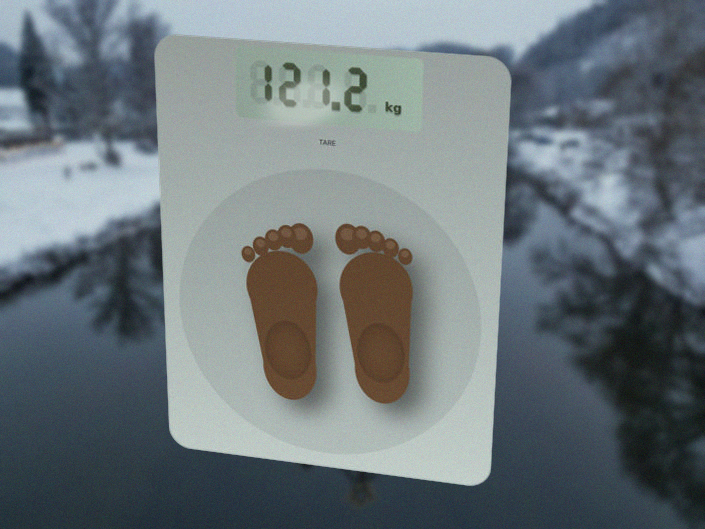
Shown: 121.2 kg
